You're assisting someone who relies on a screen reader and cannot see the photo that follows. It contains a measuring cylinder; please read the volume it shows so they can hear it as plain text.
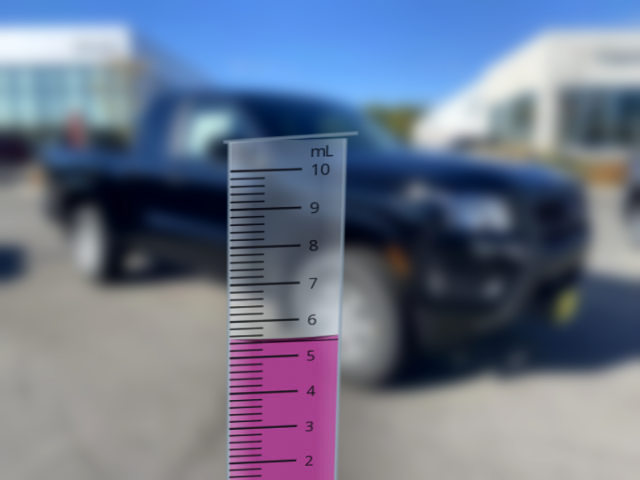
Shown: 5.4 mL
